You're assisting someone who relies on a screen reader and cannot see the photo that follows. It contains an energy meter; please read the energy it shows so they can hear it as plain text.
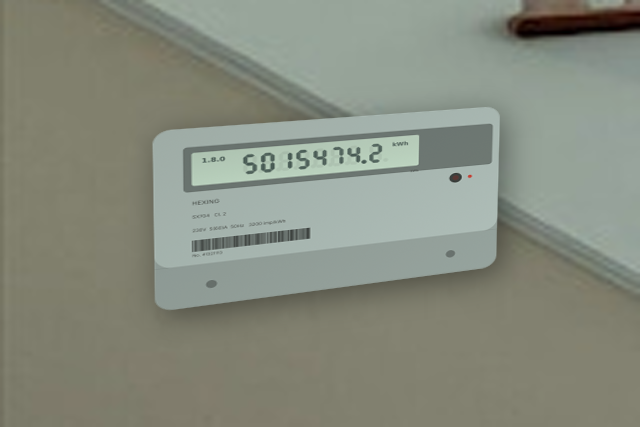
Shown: 5015474.2 kWh
